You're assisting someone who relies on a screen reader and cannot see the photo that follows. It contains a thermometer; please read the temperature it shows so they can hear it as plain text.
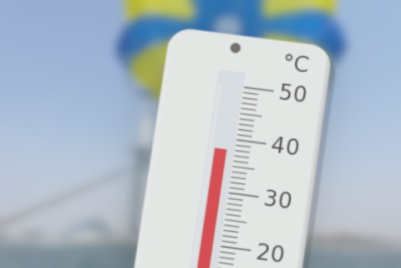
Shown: 38 °C
